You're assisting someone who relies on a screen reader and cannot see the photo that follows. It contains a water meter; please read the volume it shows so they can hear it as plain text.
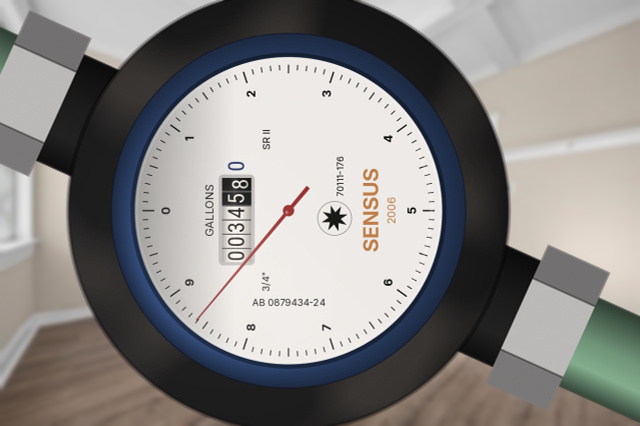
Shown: 34578.6 gal
